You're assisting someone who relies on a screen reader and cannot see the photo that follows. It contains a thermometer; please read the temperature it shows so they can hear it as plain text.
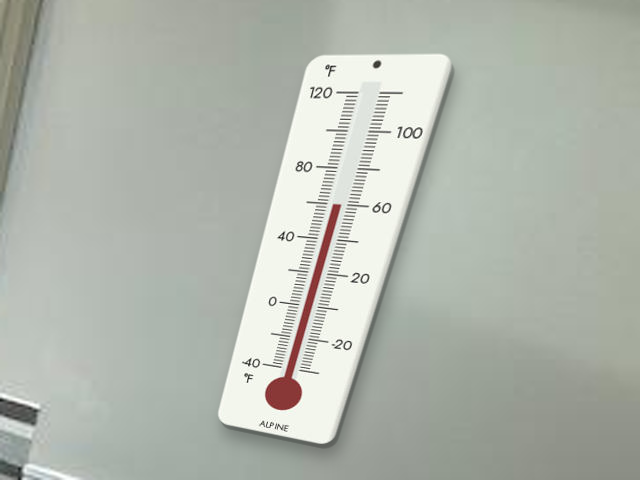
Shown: 60 °F
